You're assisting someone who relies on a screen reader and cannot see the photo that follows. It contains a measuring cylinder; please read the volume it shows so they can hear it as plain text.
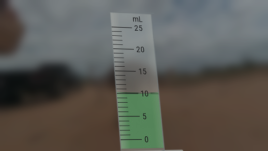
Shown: 10 mL
